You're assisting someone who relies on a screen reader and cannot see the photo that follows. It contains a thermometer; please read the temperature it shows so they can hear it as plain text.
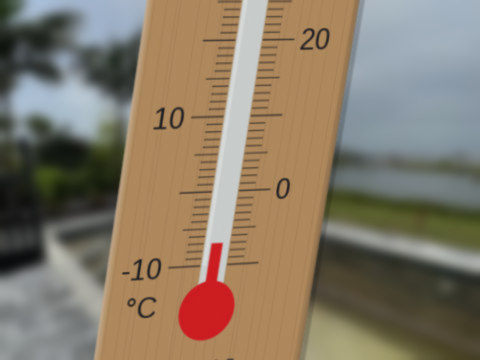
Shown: -7 °C
